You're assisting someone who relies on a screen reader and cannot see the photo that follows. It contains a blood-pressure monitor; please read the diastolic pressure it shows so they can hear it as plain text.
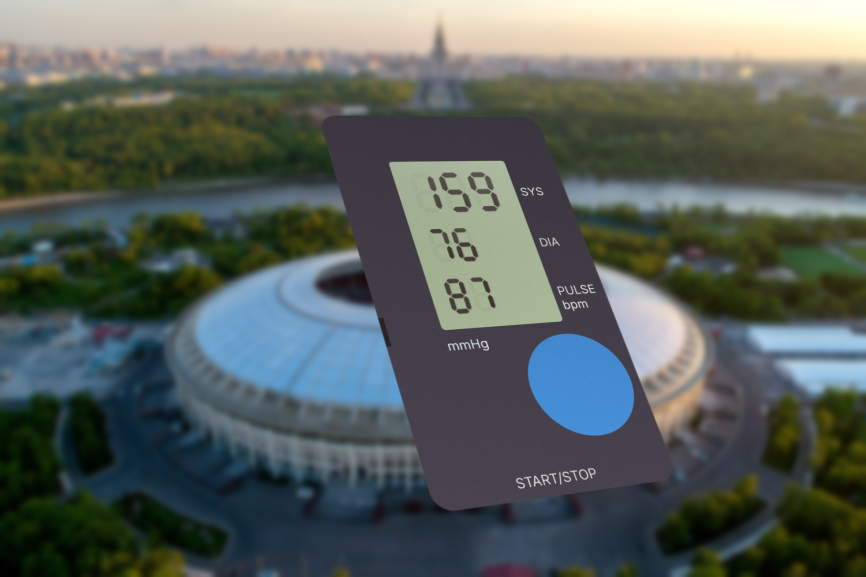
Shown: 76 mmHg
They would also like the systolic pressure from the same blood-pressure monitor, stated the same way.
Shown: 159 mmHg
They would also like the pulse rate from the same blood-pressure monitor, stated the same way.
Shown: 87 bpm
